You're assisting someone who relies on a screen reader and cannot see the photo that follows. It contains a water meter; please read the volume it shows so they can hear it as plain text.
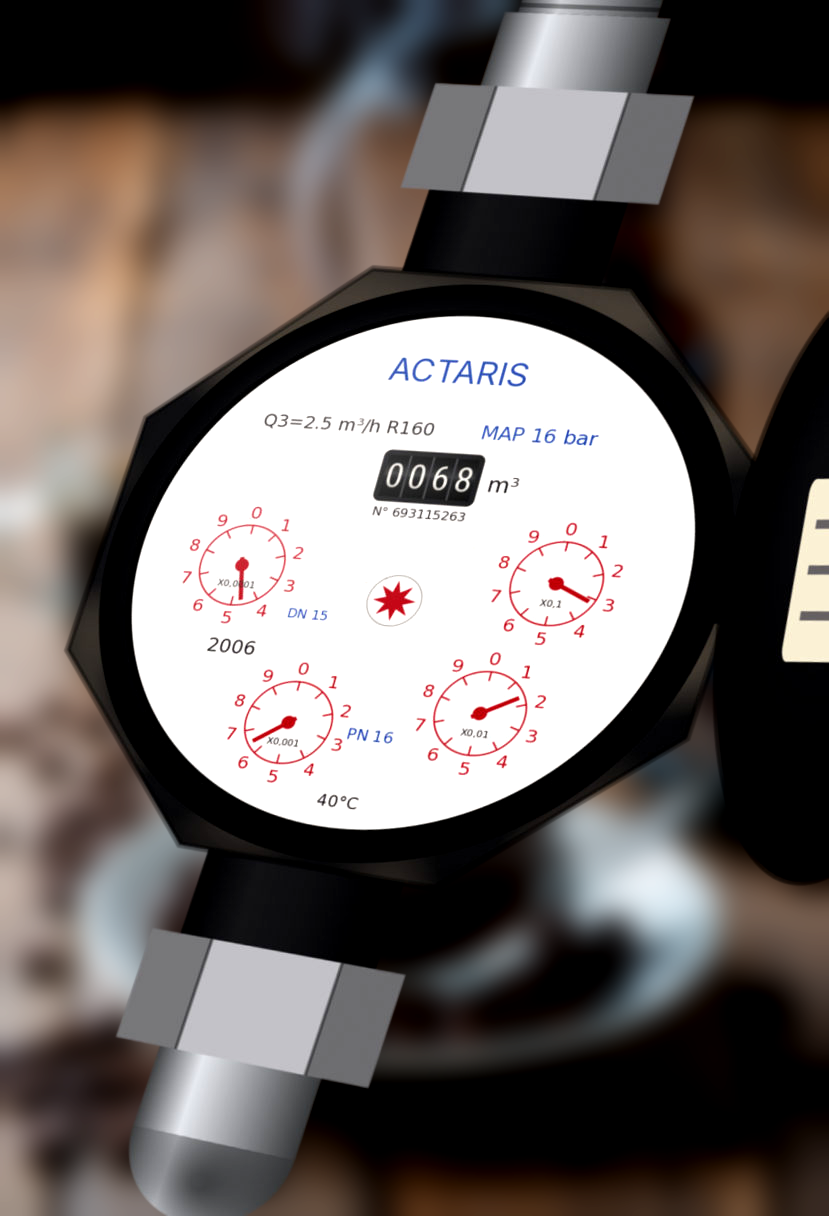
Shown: 68.3164 m³
